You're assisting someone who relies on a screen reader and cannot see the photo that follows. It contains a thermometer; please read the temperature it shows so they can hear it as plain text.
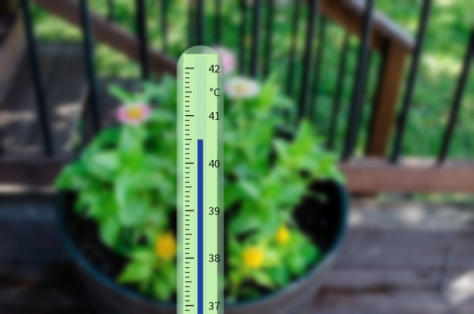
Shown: 40.5 °C
